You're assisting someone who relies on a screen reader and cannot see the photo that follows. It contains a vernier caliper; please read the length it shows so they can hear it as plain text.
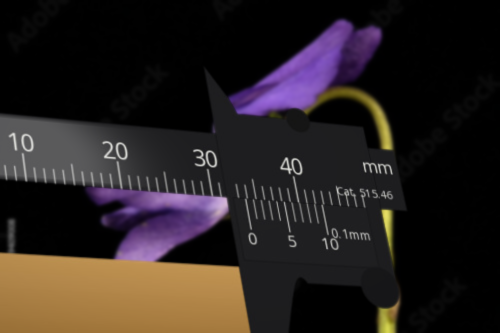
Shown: 33.8 mm
